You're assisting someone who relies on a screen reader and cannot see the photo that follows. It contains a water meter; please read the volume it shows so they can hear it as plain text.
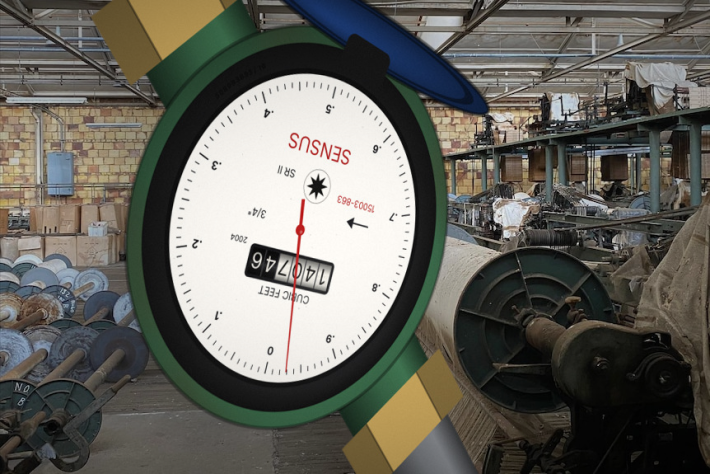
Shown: 140745.97 ft³
